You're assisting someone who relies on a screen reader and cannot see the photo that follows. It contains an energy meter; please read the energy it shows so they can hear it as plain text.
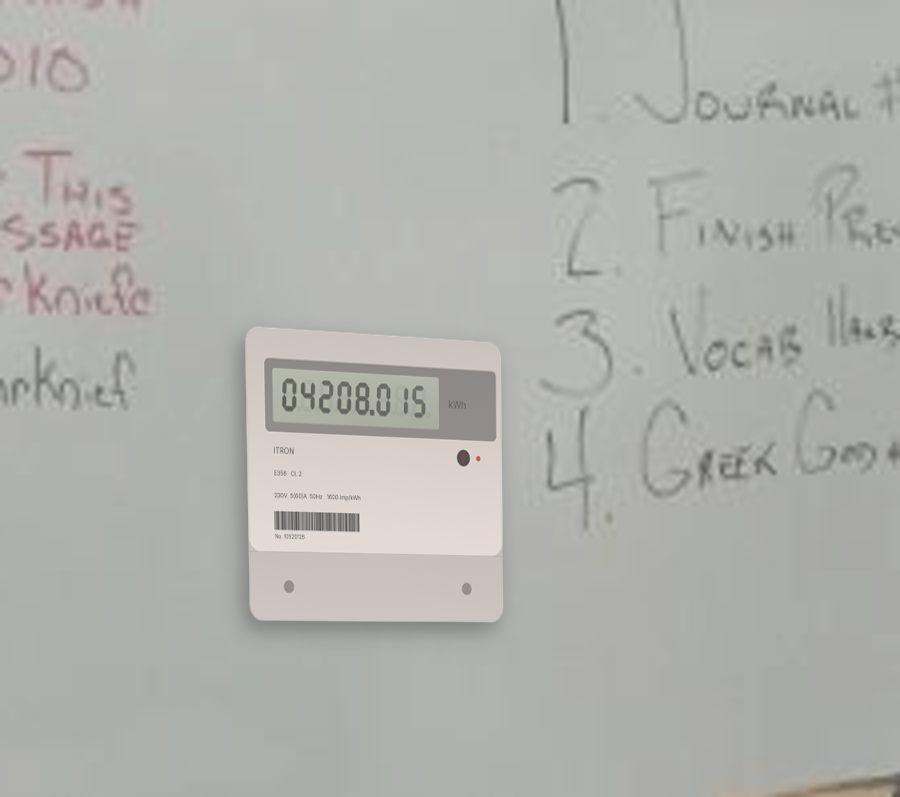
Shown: 4208.015 kWh
